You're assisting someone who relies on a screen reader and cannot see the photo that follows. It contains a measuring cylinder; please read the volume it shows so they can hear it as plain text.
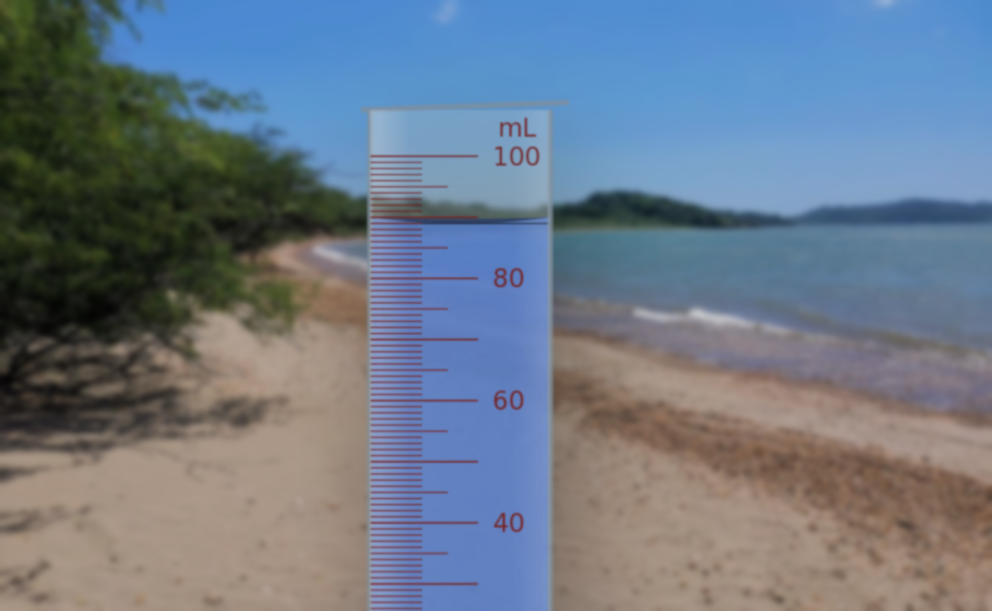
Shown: 89 mL
